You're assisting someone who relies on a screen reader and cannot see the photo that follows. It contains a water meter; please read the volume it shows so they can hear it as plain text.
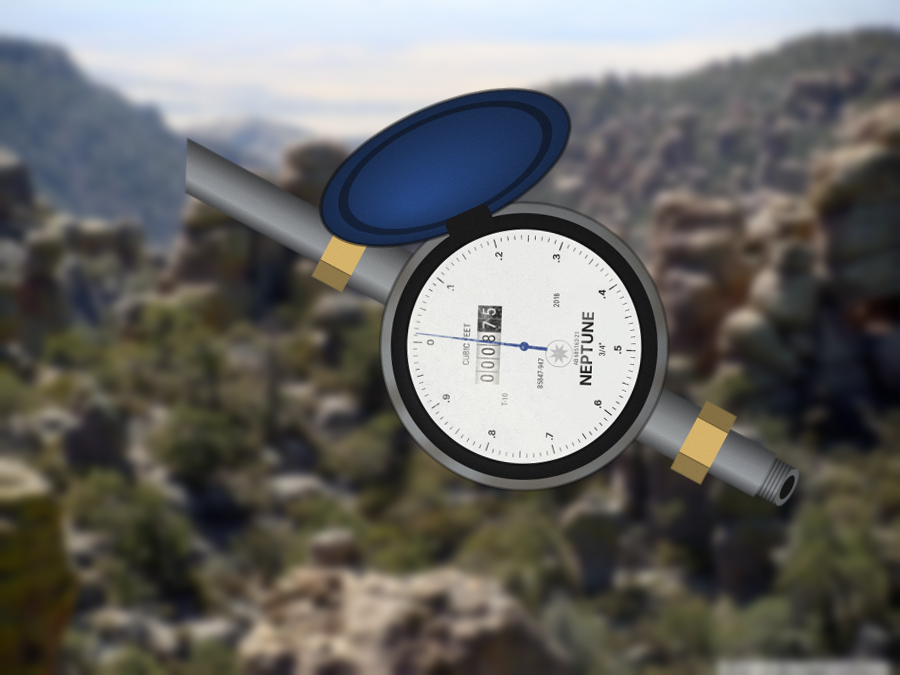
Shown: 875.01 ft³
